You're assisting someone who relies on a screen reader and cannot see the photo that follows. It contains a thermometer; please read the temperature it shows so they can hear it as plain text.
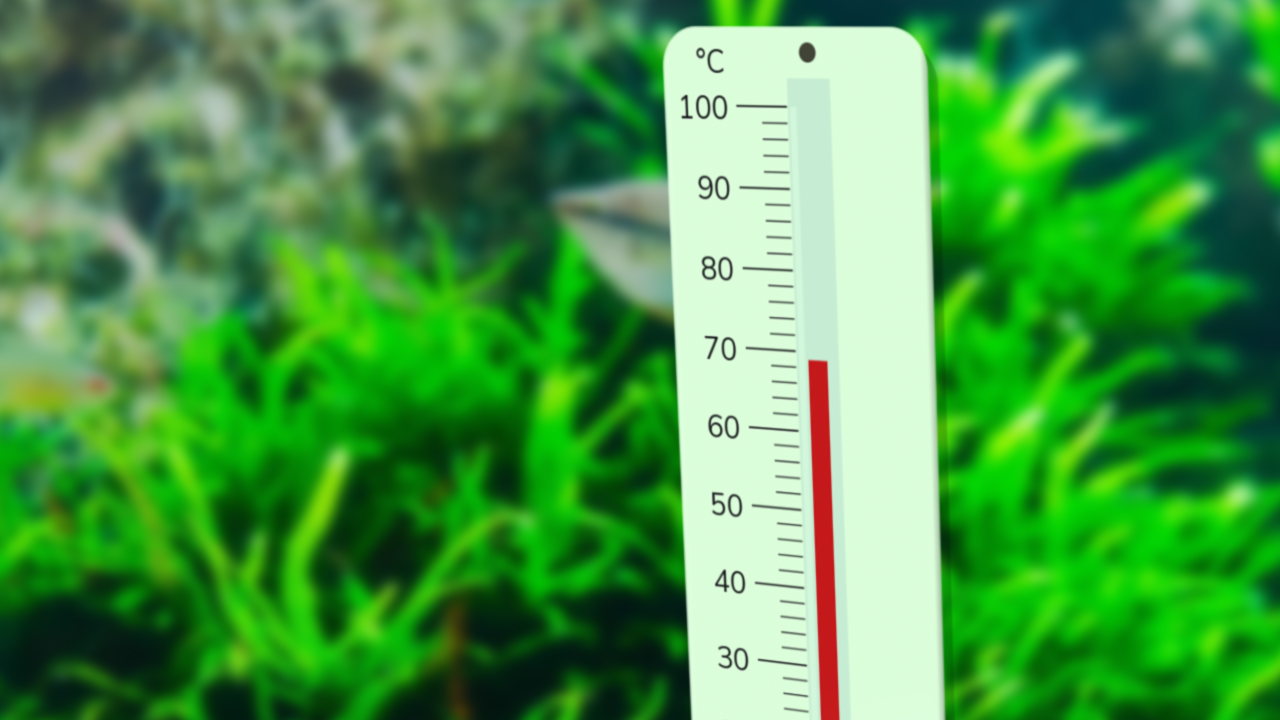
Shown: 69 °C
